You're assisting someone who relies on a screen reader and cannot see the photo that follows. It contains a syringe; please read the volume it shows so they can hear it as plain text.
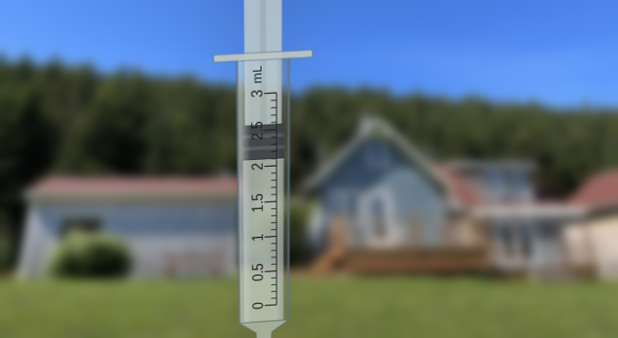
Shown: 2.1 mL
